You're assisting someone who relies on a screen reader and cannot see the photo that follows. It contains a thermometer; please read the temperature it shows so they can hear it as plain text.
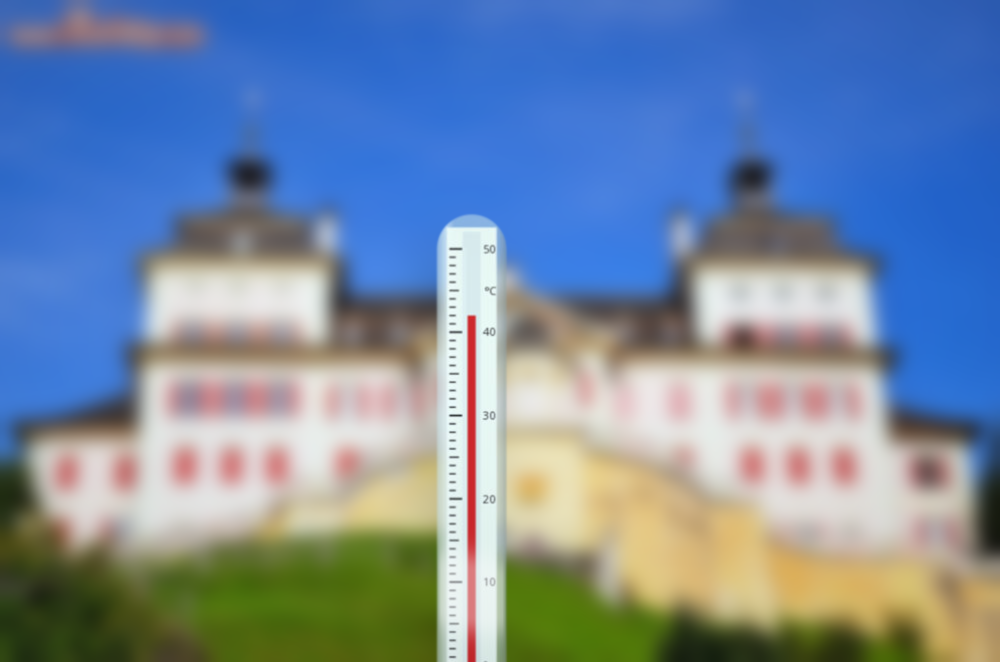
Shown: 42 °C
